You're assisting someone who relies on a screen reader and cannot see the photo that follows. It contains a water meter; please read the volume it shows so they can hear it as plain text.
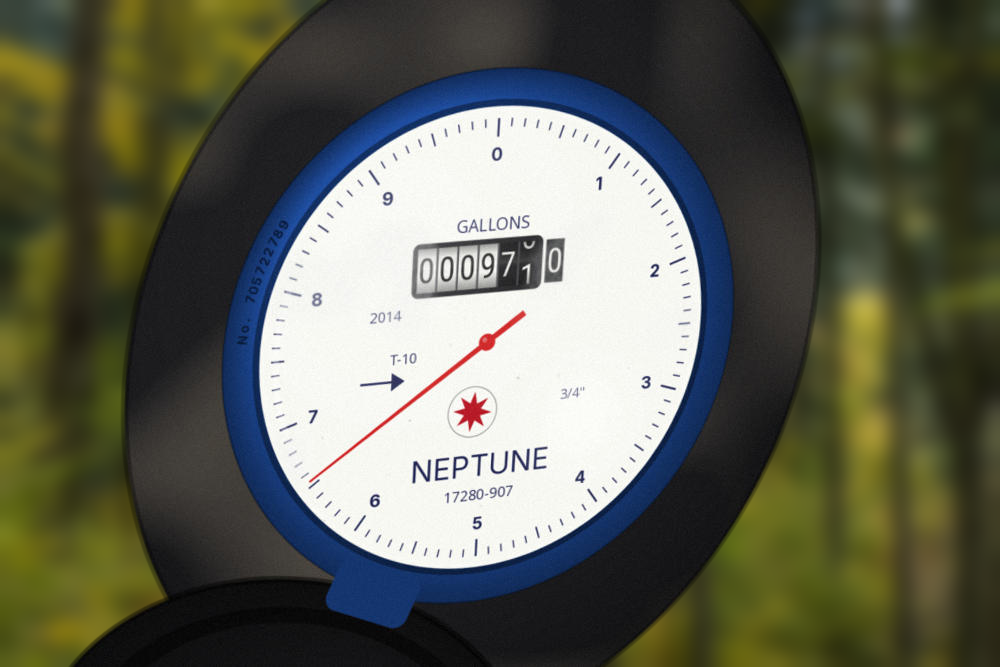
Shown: 9706.5 gal
